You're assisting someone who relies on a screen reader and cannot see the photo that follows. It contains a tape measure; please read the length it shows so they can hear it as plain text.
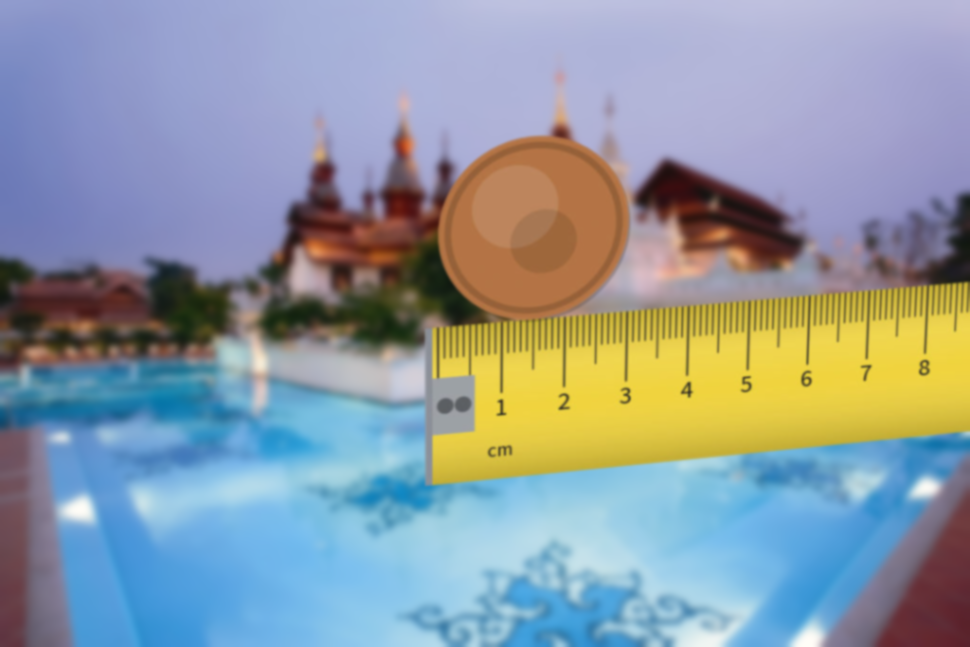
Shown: 3 cm
